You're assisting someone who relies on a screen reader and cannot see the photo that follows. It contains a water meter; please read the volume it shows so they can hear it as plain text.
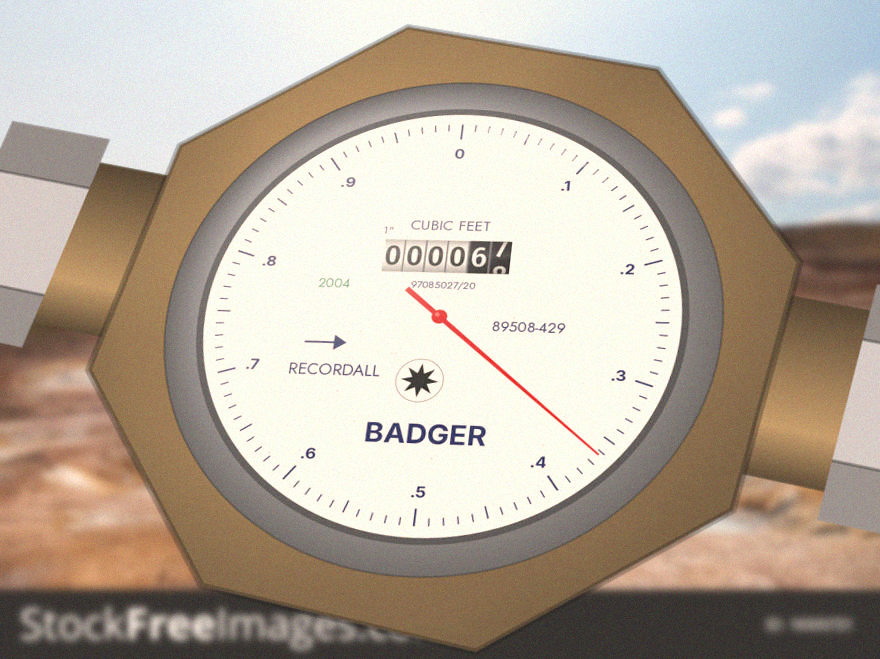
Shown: 67.36 ft³
